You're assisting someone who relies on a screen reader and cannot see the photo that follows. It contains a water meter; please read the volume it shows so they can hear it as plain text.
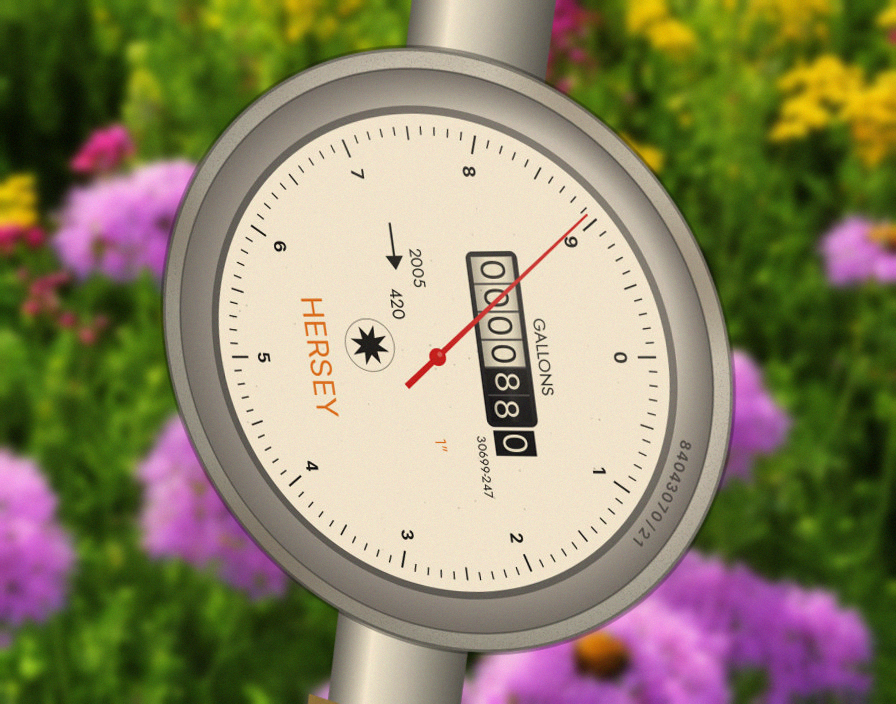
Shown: 878.9 gal
